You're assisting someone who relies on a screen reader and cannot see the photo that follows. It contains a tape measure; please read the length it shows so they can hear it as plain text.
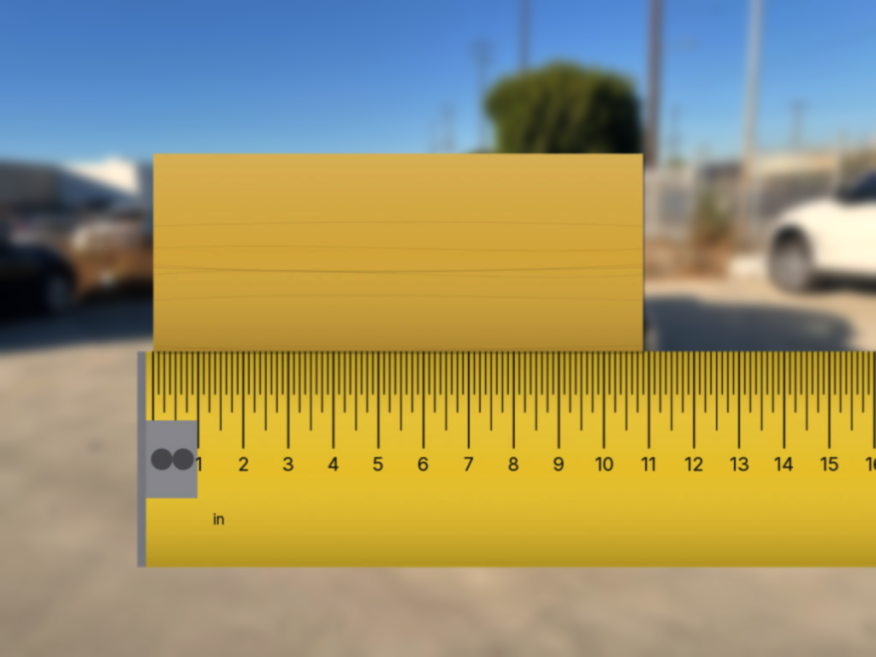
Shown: 10.875 in
